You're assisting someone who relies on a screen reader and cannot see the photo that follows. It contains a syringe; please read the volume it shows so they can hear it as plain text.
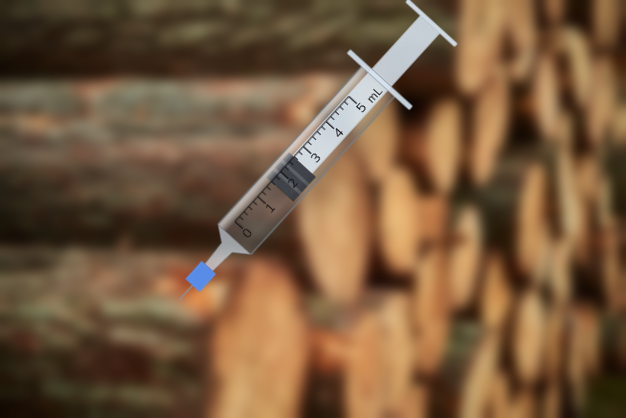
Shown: 1.6 mL
